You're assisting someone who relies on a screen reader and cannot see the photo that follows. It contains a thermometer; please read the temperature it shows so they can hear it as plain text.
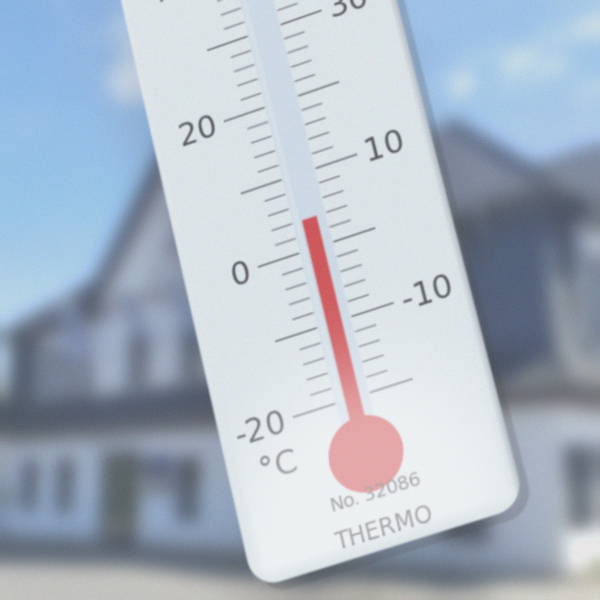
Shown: 4 °C
